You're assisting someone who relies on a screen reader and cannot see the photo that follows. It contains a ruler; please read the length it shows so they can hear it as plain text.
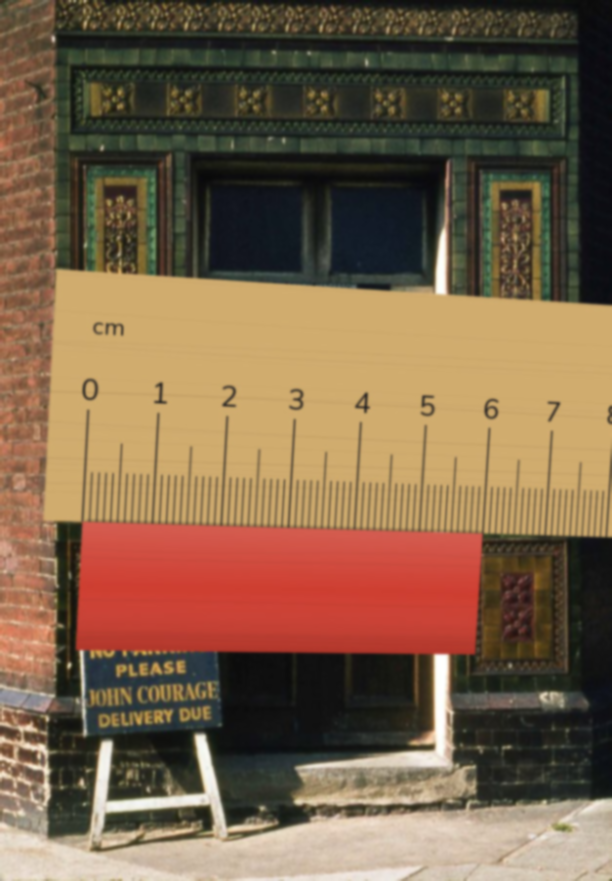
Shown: 6 cm
